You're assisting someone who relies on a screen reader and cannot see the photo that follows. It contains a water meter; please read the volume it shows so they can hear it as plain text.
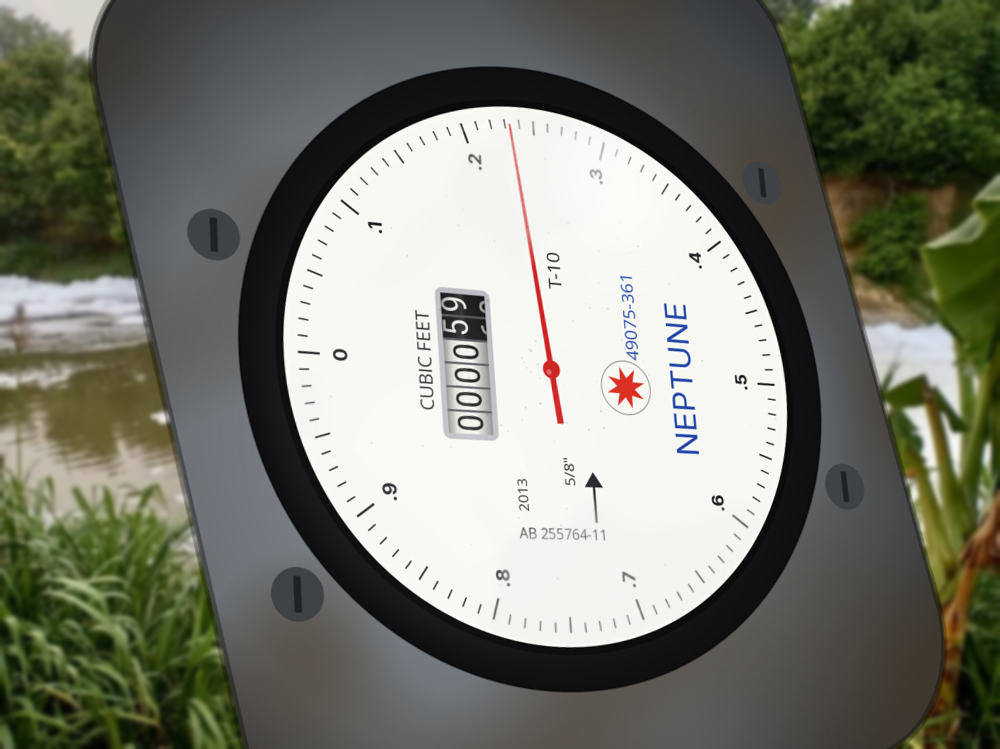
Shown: 59.23 ft³
